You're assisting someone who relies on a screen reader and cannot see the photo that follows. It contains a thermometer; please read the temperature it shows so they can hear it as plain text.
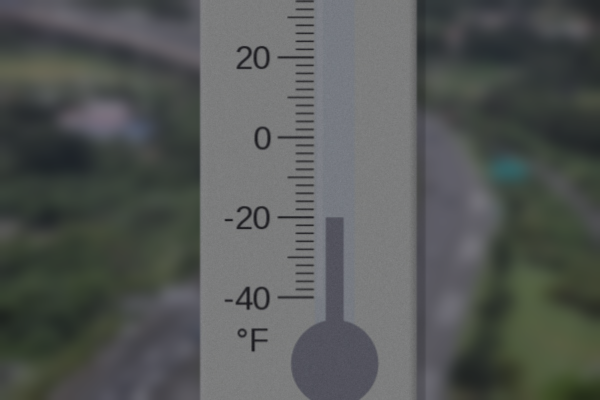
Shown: -20 °F
